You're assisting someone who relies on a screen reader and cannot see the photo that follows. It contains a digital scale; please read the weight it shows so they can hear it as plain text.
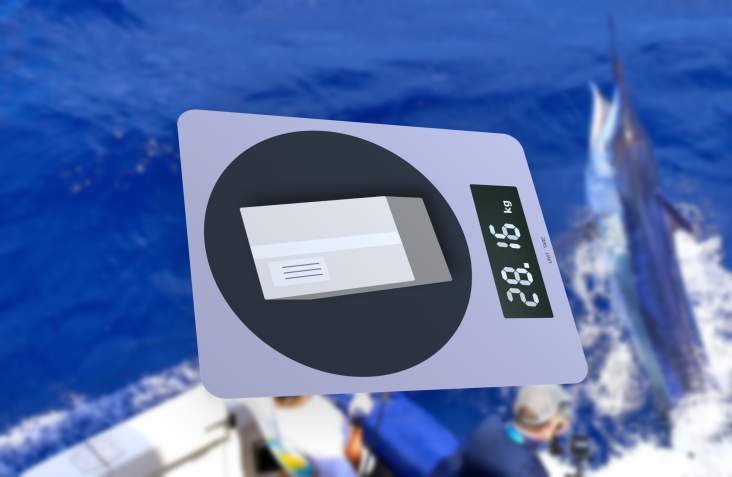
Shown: 28.16 kg
